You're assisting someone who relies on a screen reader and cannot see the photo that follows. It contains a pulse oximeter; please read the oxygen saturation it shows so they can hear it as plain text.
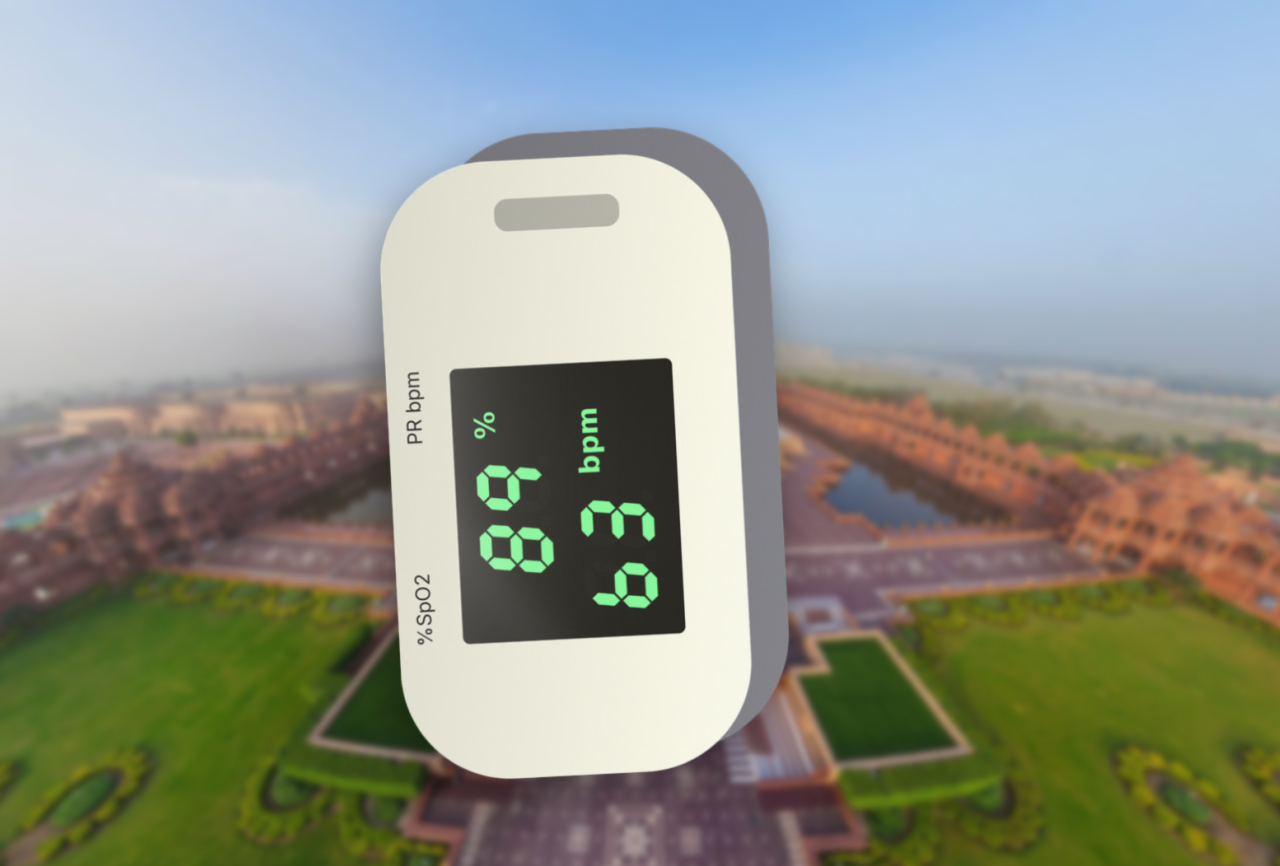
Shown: 89 %
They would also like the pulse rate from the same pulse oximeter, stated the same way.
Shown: 63 bpm
